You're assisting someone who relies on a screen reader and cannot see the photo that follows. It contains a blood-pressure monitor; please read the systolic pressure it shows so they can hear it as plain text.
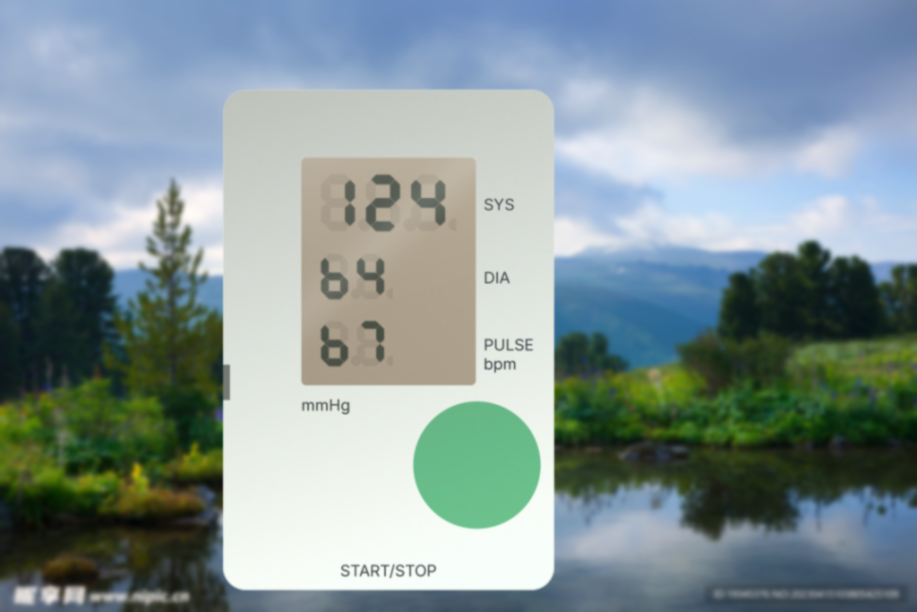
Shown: 124 mmHg
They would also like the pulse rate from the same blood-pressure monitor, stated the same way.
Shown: 67 bpm
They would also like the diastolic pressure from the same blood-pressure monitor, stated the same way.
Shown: 64 mmHg
